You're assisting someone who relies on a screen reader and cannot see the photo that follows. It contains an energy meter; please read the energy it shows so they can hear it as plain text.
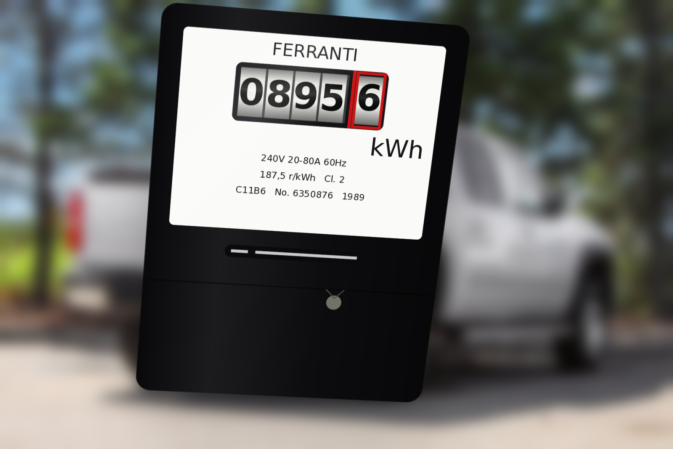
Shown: 895.6 kWh
